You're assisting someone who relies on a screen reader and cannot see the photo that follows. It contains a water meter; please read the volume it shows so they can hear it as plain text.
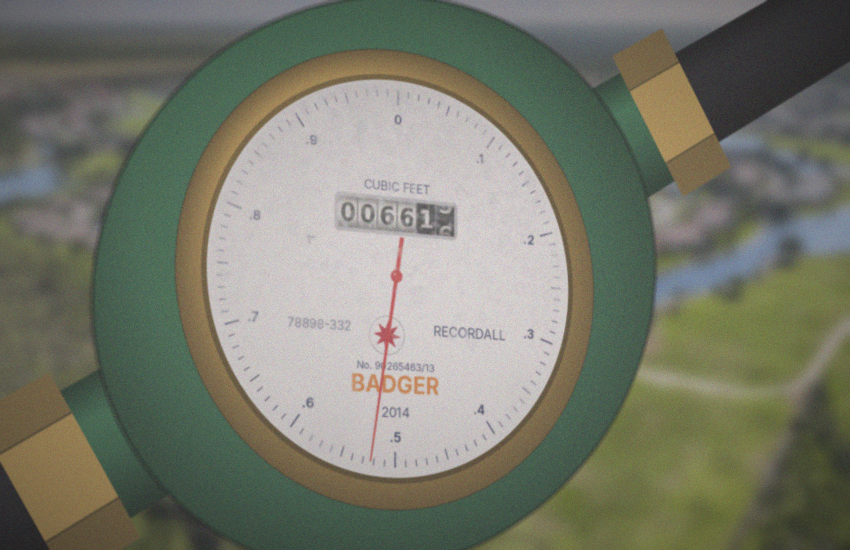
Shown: 6615.52 ft³
